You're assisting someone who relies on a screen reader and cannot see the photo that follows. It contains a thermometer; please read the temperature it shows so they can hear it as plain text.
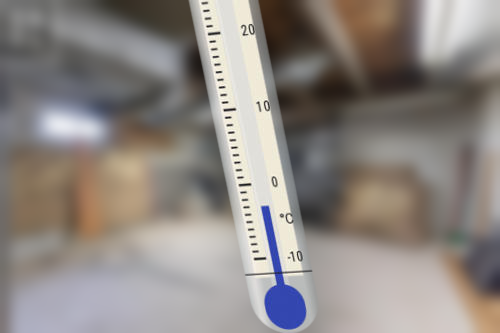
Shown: -3 °C
